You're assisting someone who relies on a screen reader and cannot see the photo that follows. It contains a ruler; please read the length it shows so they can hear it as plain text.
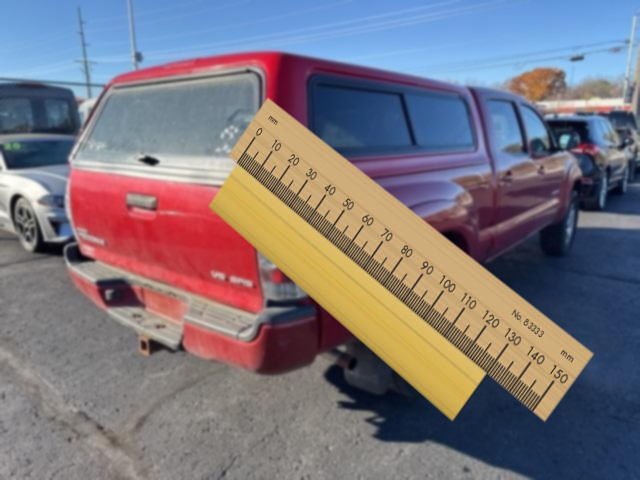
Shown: 130 mm
